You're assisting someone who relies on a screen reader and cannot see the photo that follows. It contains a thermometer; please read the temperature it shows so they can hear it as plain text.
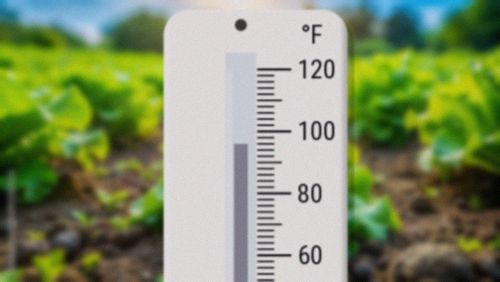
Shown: 96 °F
